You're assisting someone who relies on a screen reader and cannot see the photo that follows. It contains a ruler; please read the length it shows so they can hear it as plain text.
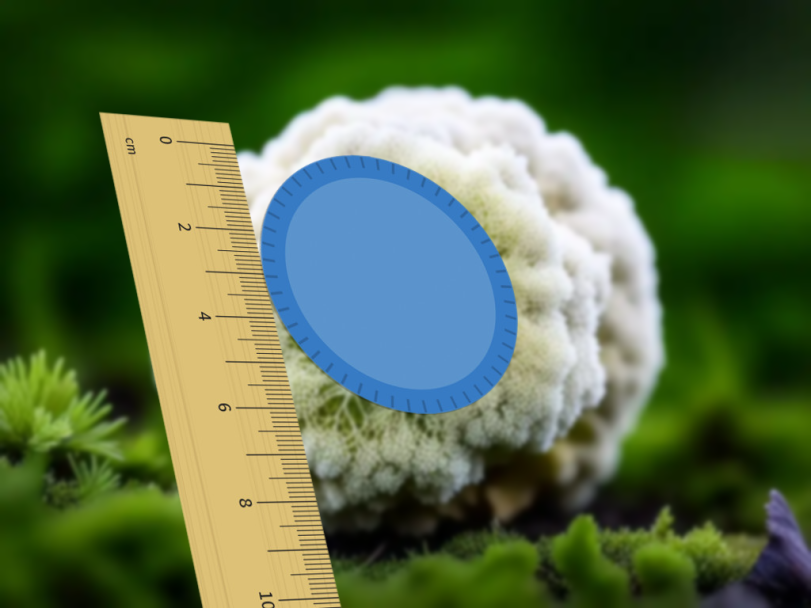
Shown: 6.1 cm
